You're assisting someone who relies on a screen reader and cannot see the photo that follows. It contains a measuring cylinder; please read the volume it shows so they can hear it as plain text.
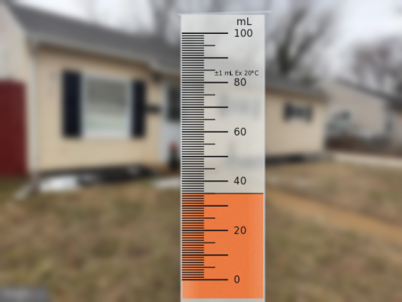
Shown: 35 mL
